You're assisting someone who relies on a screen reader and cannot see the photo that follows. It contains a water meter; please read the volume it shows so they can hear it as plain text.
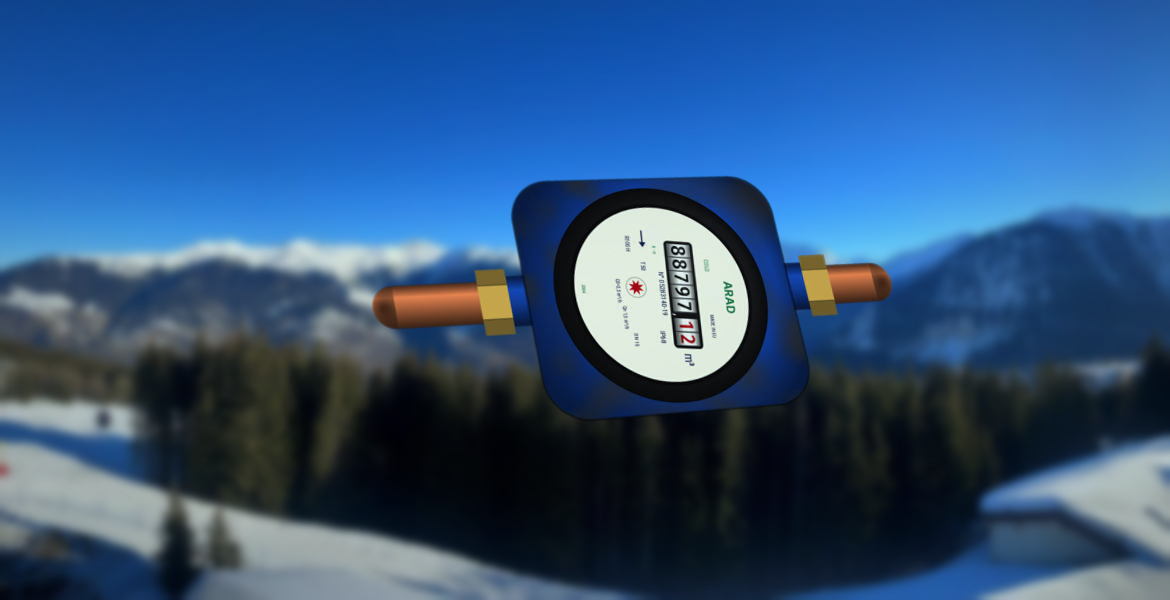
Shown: 88797.12 m³
